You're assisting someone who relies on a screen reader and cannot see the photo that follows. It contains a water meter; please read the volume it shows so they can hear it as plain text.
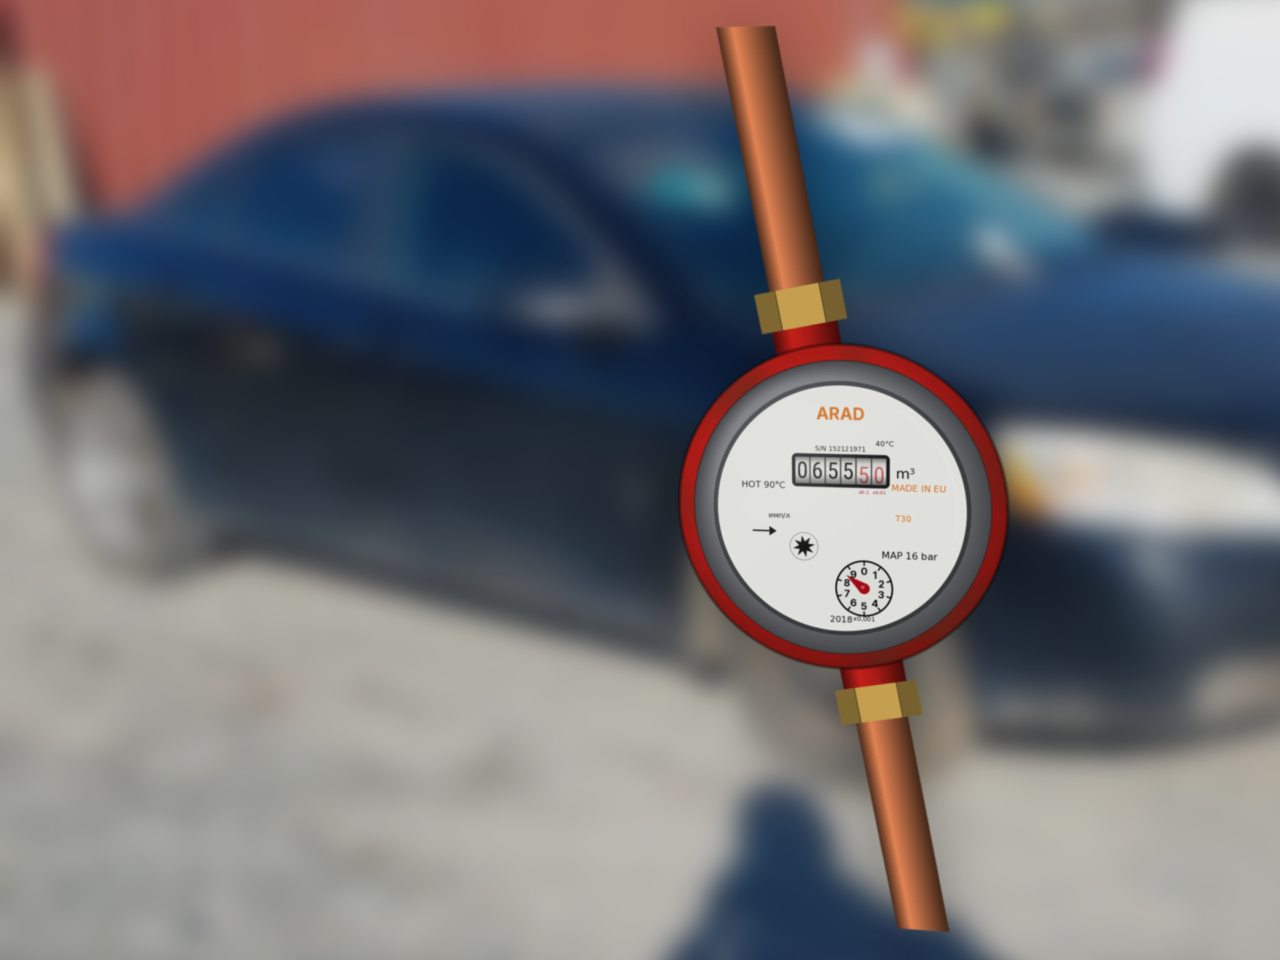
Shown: 655.498 m³
